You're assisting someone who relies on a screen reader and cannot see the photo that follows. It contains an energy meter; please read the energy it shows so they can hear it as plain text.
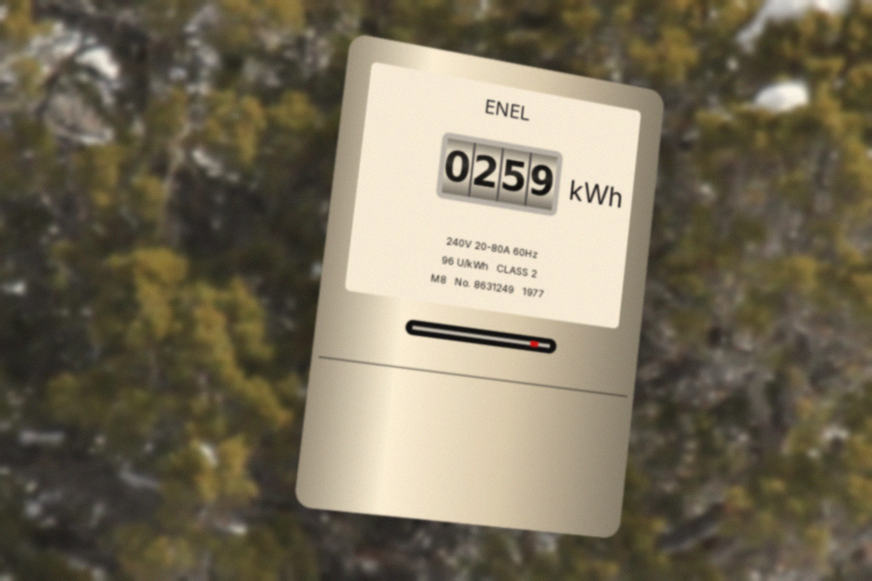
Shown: 259 kWh
